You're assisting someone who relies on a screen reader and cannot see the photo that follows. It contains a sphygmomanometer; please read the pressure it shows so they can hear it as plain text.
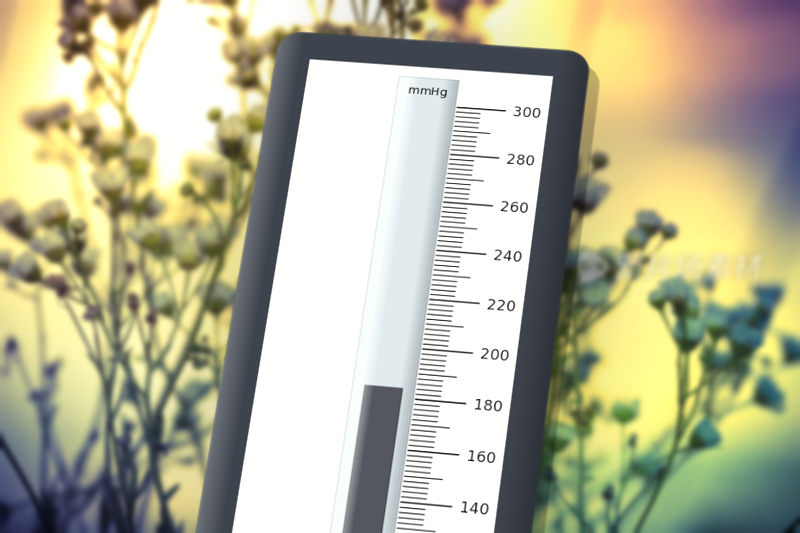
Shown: 184 mmHg
